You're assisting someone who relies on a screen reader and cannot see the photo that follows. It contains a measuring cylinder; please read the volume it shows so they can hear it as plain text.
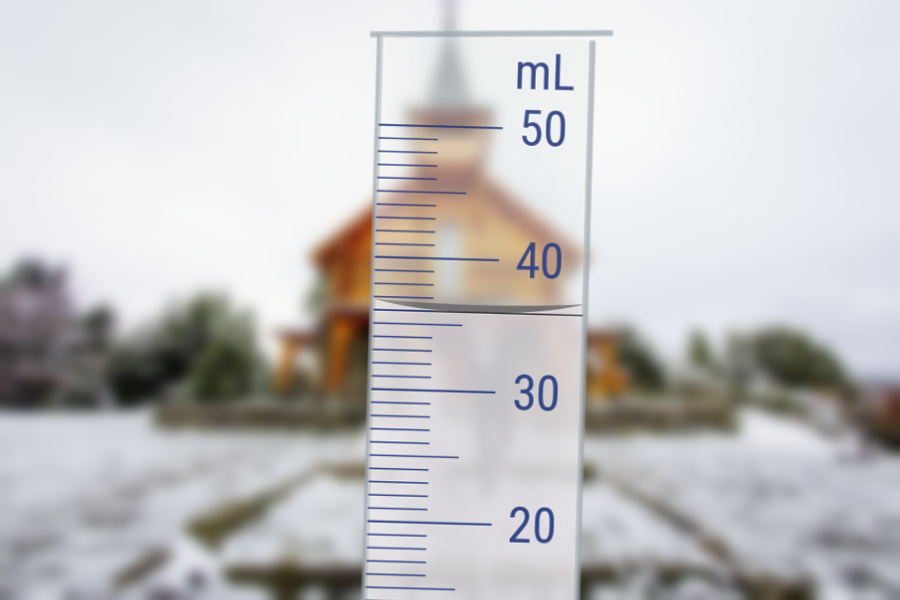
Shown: 36 mL
